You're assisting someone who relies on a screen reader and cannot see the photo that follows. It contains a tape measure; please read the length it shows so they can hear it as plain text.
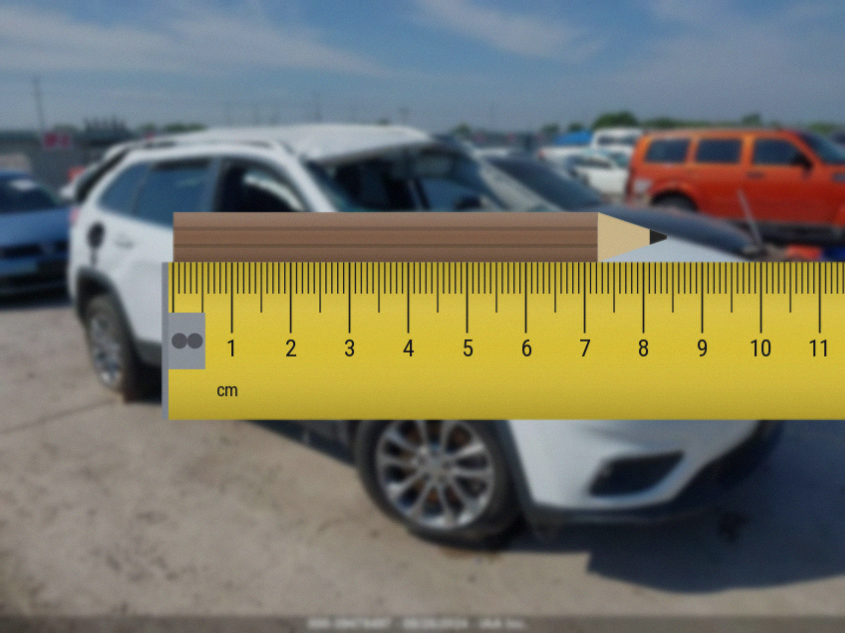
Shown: 8.4 cm
